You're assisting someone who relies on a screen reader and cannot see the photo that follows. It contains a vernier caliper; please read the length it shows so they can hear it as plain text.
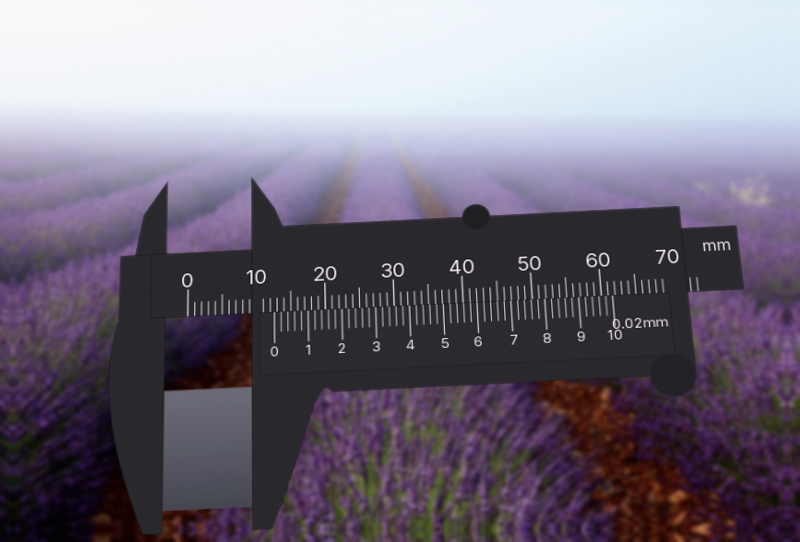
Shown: 12.6 mm
